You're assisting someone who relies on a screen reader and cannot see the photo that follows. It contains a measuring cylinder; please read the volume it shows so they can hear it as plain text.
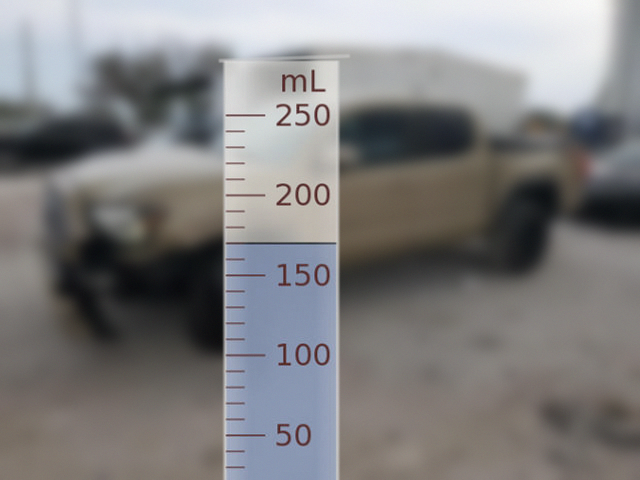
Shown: 170 mL
